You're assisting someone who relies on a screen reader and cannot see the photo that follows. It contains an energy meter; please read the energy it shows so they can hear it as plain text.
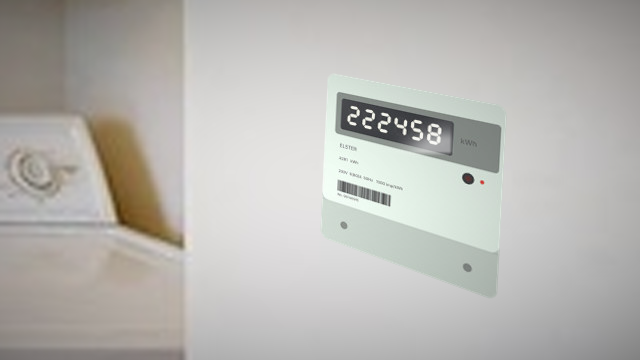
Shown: 222458 kWh
